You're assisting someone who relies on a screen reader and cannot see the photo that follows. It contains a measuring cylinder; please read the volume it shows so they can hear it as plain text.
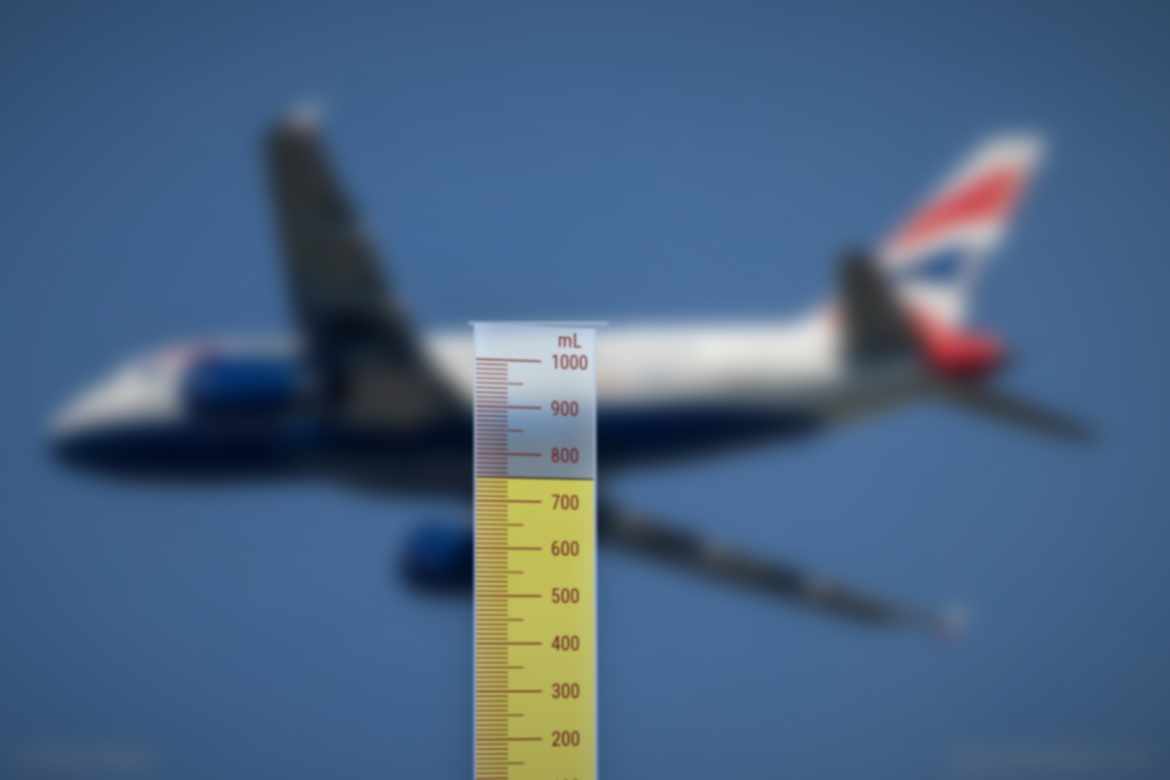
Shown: 750 mL
